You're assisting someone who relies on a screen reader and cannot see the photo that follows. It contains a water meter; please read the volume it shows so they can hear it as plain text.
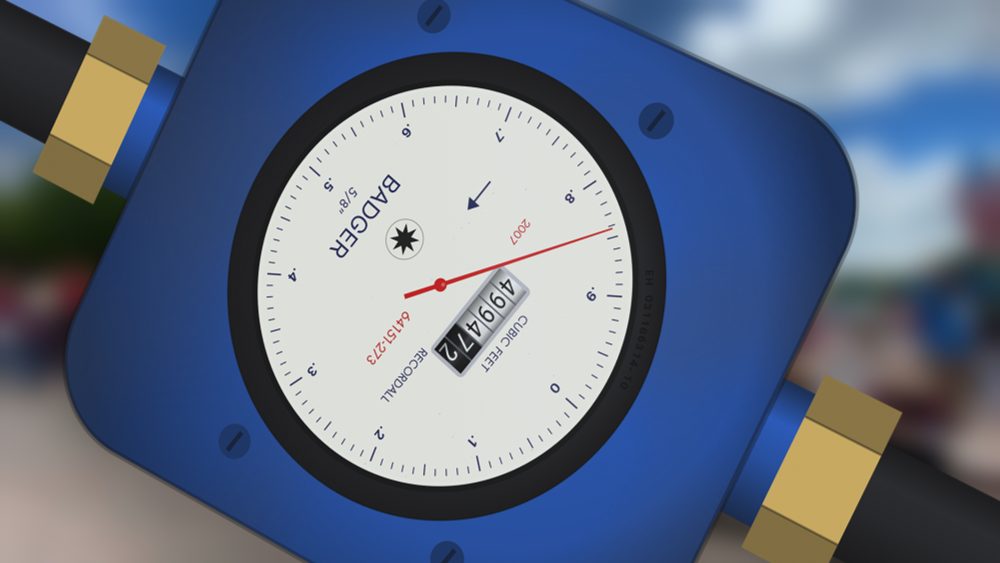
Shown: 499471.84 ft³
